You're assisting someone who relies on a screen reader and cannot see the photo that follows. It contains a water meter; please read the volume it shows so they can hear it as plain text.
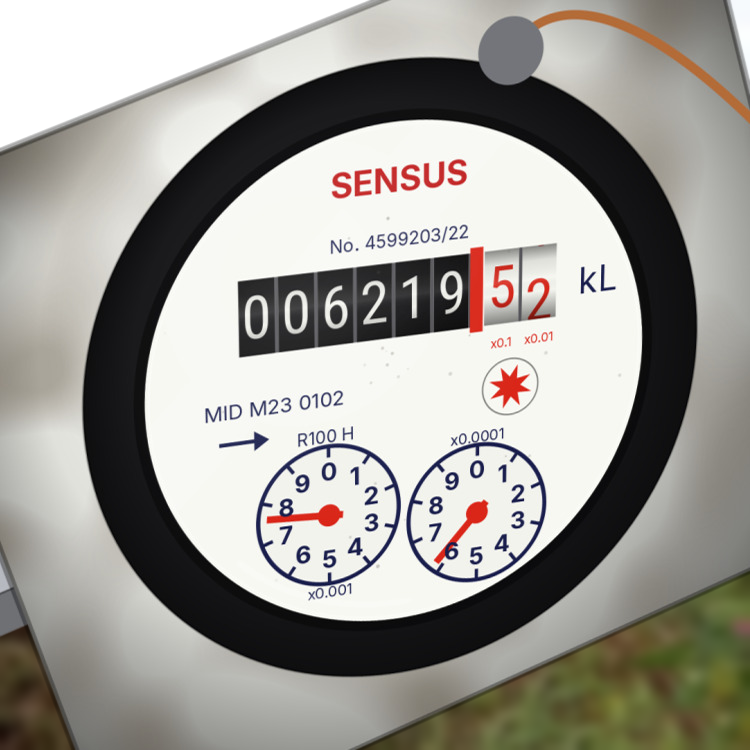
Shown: 6219.5176 kL
